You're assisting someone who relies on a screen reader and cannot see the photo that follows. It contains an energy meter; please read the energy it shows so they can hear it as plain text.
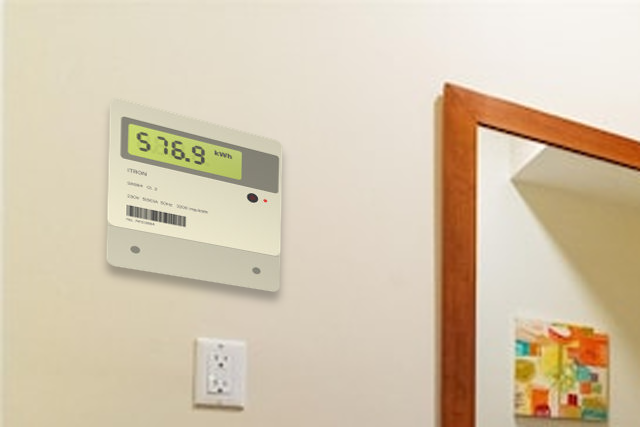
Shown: 576.9 kWh
